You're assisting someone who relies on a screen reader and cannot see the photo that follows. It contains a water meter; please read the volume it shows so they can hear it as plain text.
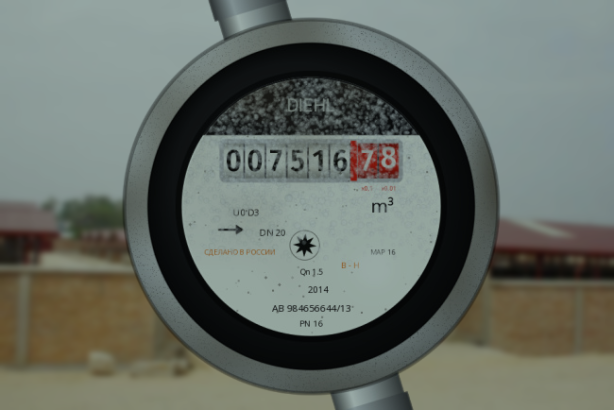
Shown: 7516.78 m³
